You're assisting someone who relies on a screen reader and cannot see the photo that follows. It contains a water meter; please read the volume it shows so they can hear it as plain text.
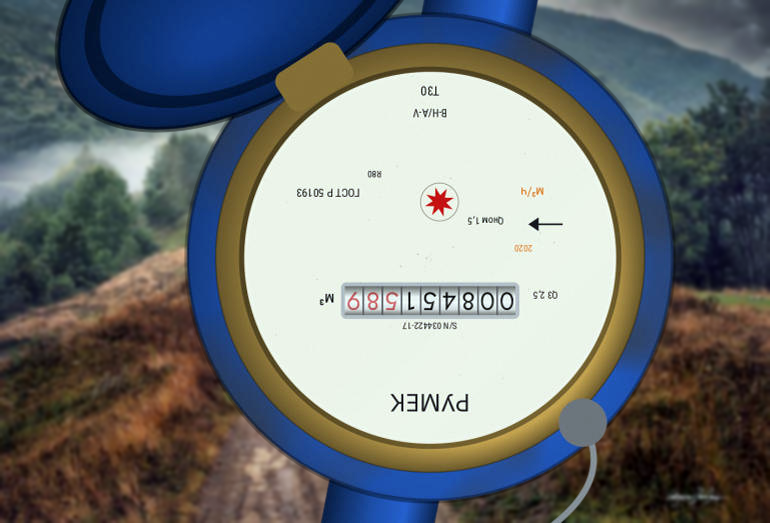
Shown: 8451.589 m³
